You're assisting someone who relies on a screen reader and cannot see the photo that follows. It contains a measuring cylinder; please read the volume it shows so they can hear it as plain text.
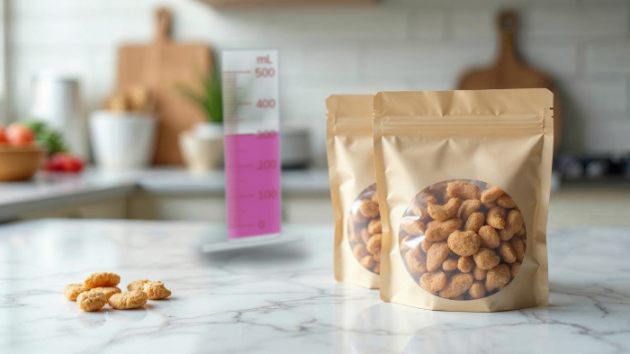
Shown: 300 mL
